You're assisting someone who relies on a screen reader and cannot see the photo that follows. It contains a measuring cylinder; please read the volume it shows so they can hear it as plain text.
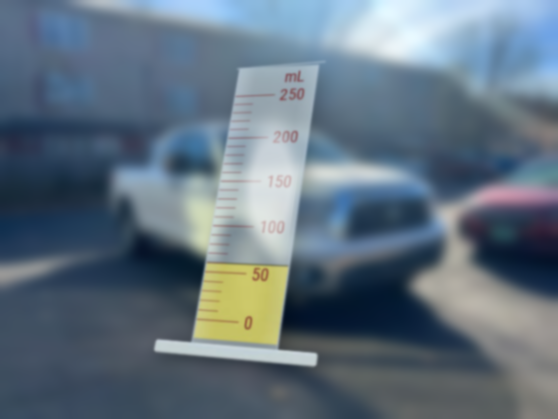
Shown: 60 mL
